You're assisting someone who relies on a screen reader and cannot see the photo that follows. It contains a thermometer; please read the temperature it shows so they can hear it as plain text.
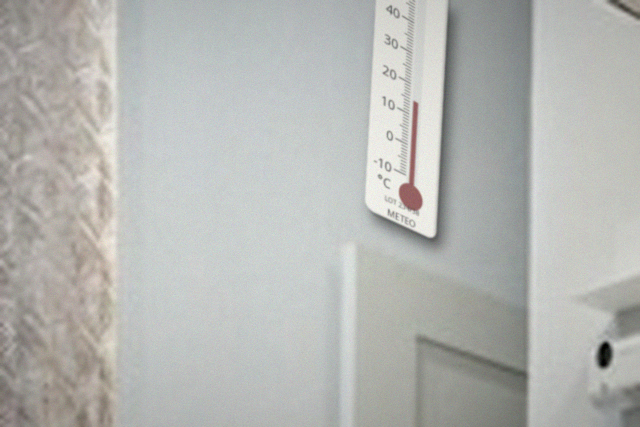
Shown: 15 °C
